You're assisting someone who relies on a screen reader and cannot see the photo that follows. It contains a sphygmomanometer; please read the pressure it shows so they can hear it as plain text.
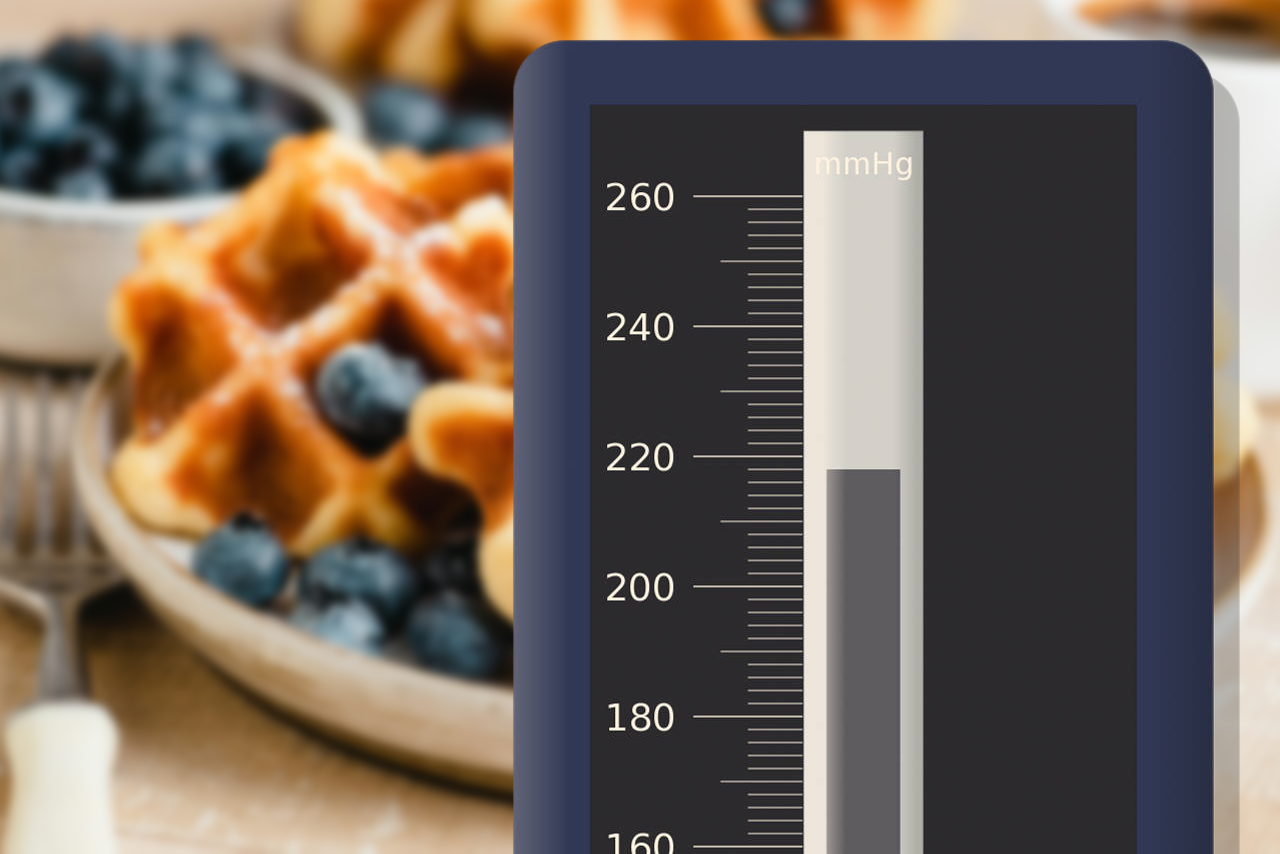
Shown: 218 mmHg
